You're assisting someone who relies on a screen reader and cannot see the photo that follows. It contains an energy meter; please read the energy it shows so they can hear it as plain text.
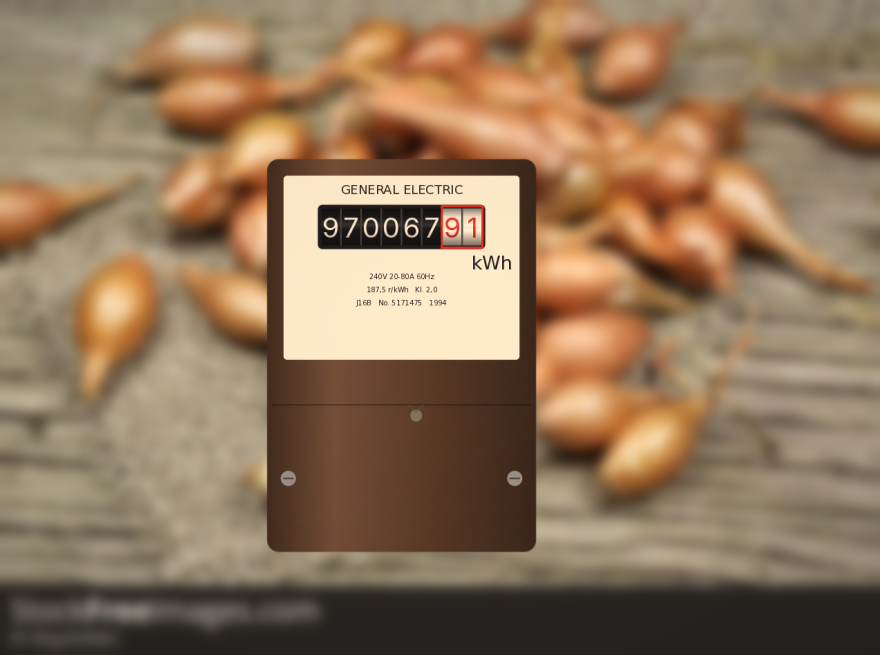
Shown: 970067.91 kWh
